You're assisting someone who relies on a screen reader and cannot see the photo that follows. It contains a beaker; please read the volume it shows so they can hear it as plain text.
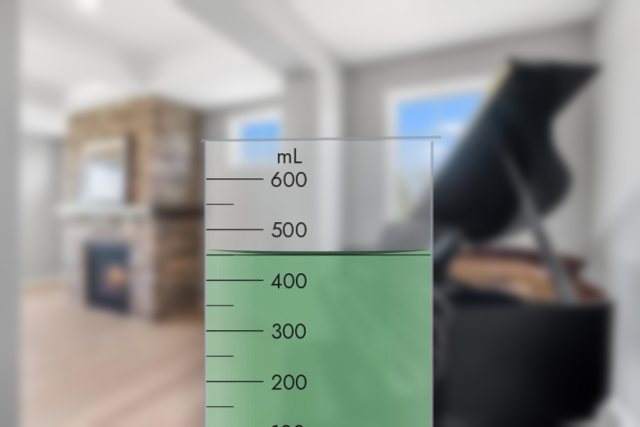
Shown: 450 mL
